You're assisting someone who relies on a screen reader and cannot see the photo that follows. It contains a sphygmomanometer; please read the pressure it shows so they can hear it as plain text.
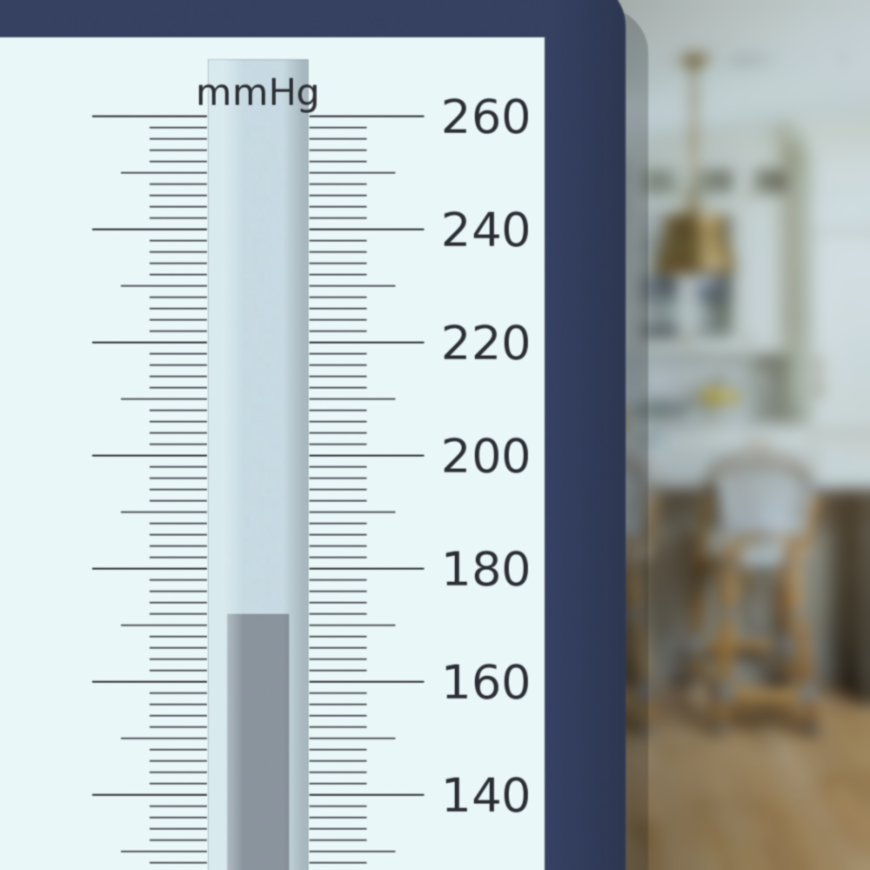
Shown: 172 mmHg
